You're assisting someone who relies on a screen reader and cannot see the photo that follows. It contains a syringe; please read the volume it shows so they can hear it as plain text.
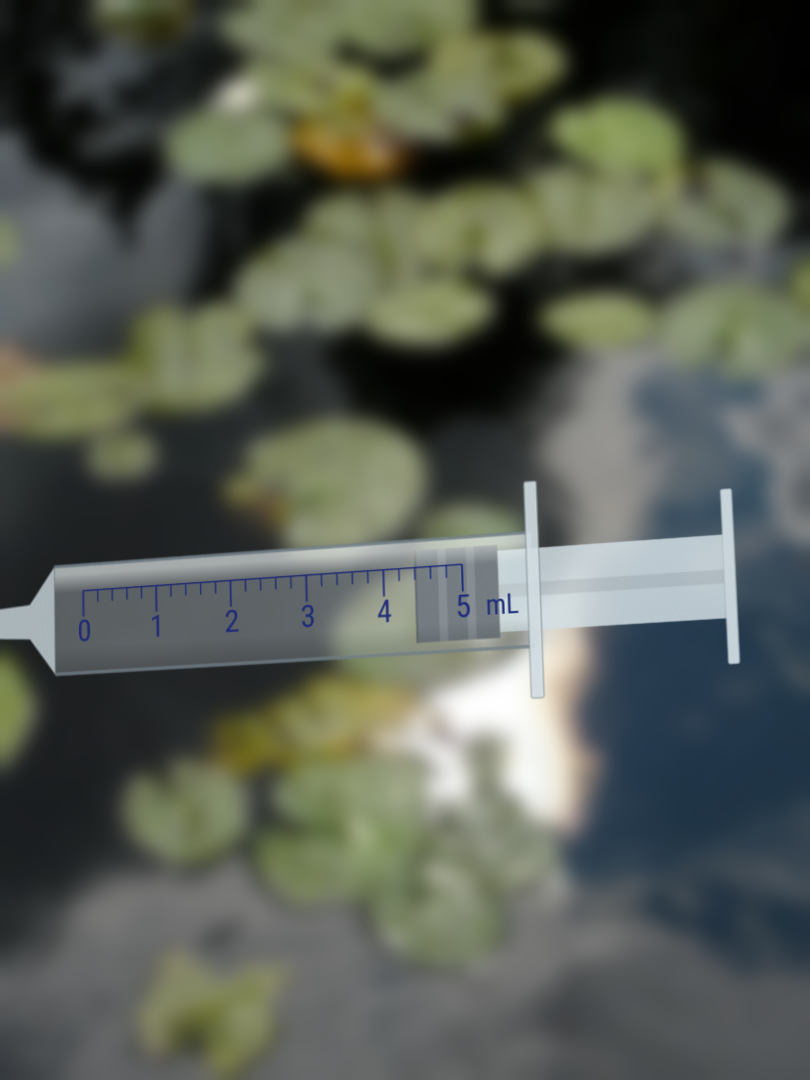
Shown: 4.4 mL
